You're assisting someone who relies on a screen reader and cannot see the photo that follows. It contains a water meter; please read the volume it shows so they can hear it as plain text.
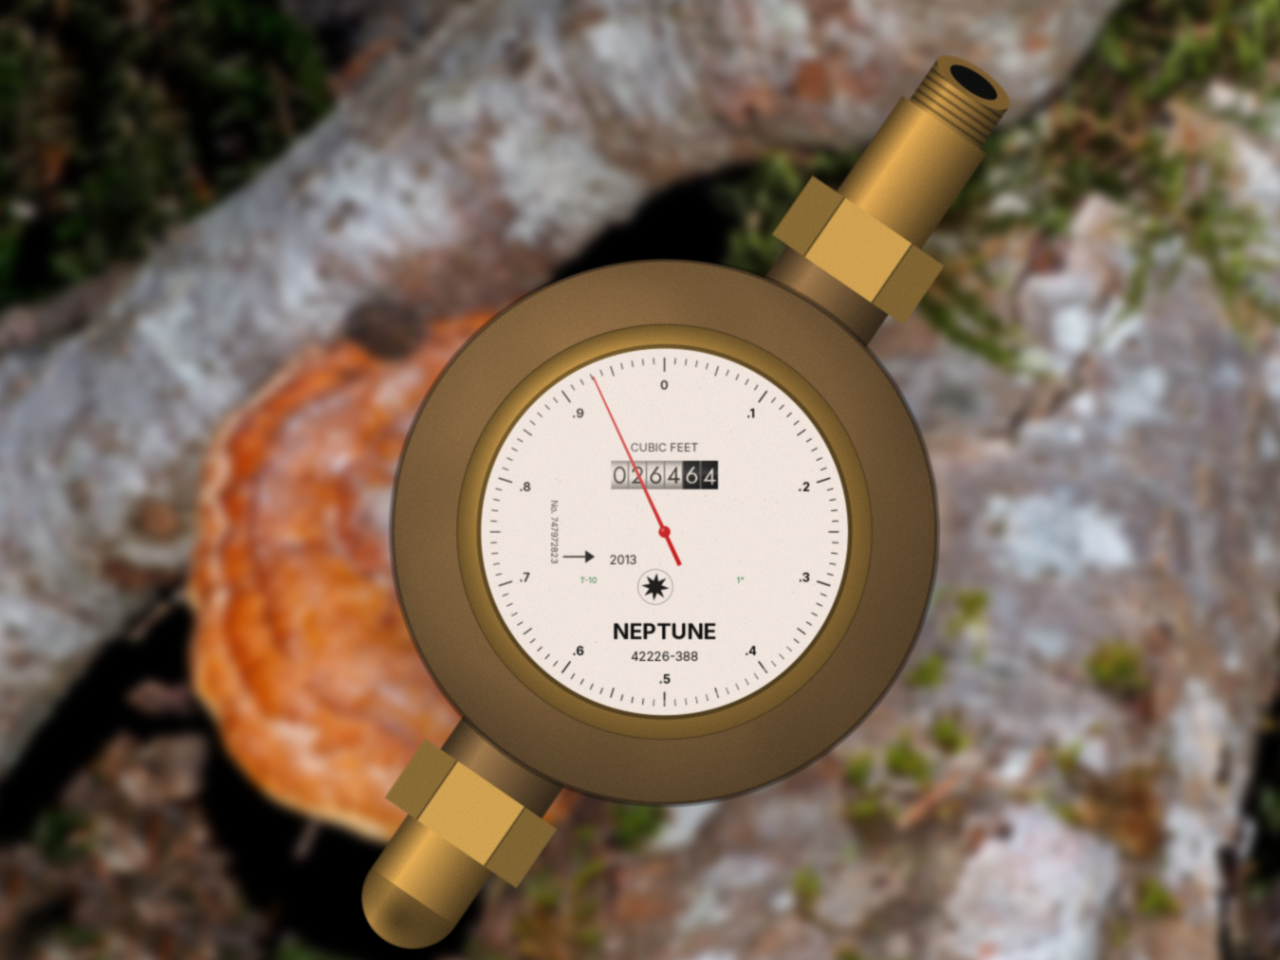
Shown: 26463.93 ft³
